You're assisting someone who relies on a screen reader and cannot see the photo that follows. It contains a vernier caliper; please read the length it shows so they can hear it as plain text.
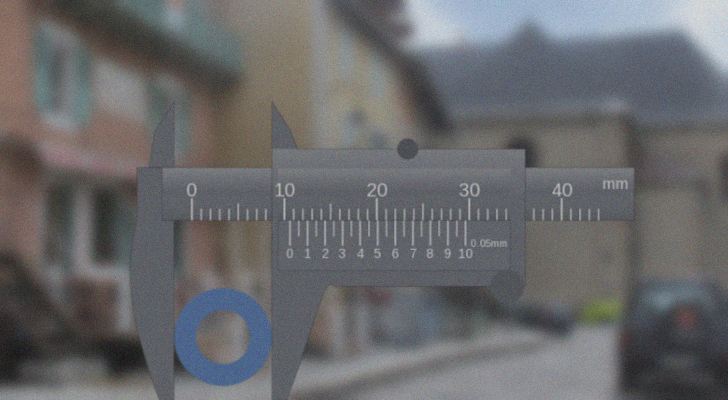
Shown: 10.6 mm
